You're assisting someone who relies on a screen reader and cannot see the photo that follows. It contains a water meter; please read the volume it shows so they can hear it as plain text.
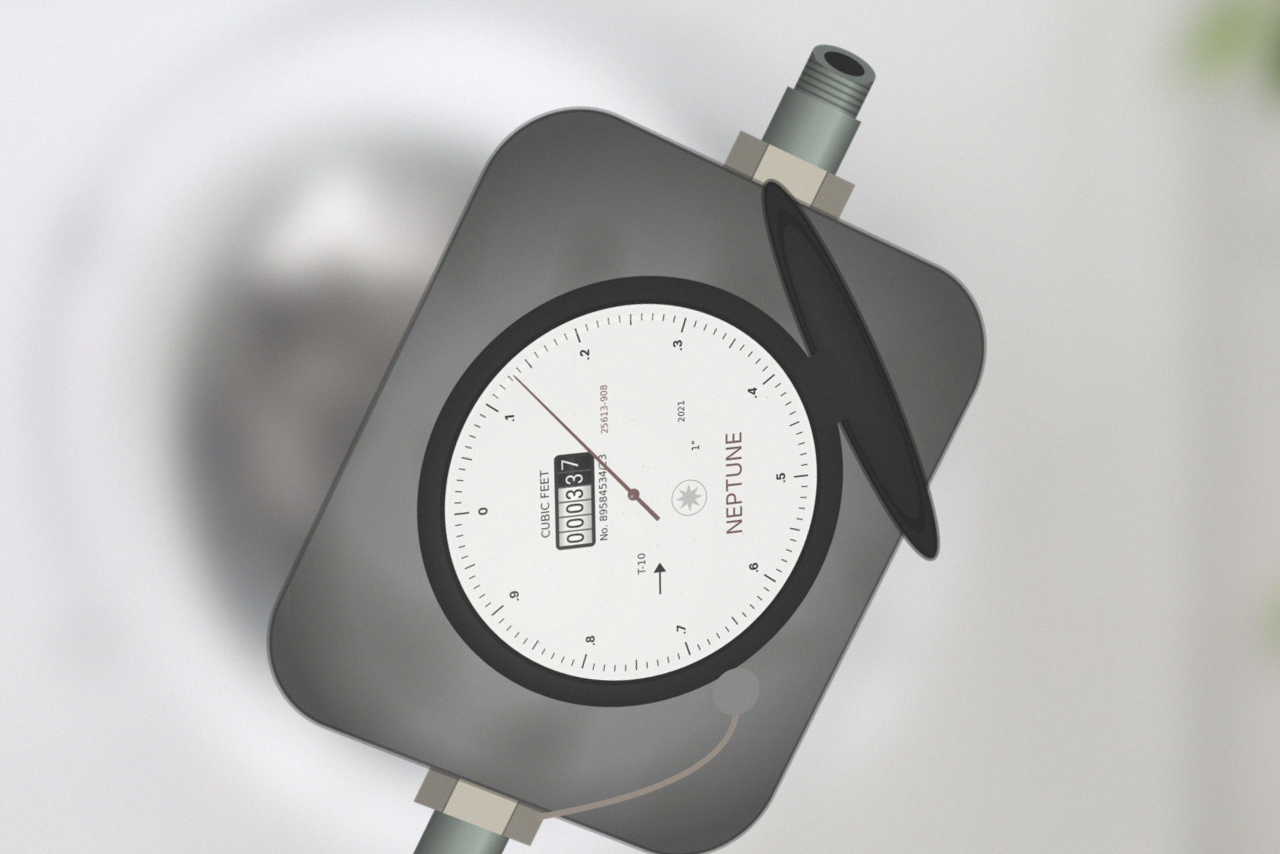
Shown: 337.13 ft³
